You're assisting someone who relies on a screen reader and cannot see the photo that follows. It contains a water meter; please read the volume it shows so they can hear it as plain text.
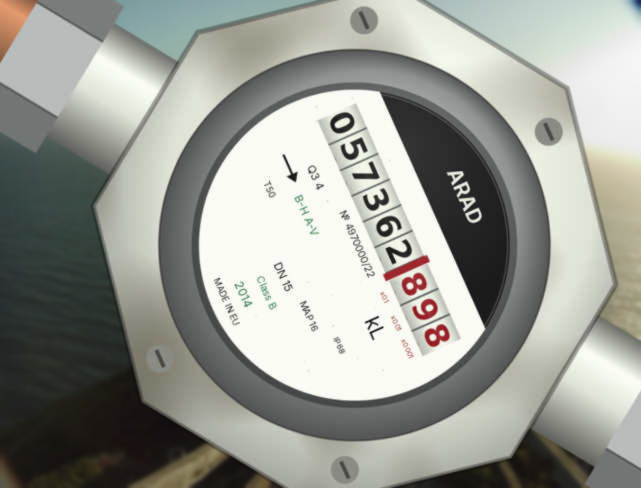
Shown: 57362.898 kL
